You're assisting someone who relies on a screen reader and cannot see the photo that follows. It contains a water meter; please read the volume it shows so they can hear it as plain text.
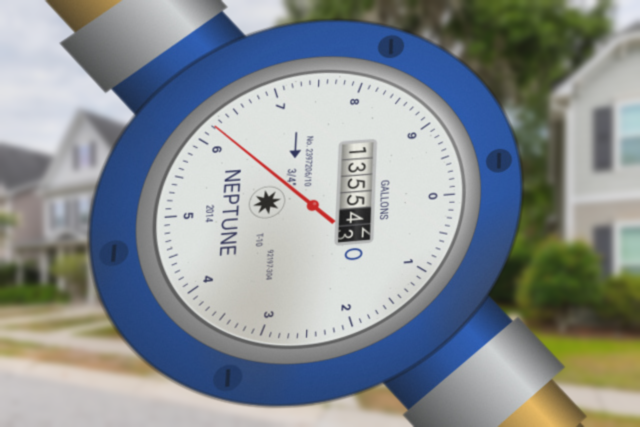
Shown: 1355426.2 gal
